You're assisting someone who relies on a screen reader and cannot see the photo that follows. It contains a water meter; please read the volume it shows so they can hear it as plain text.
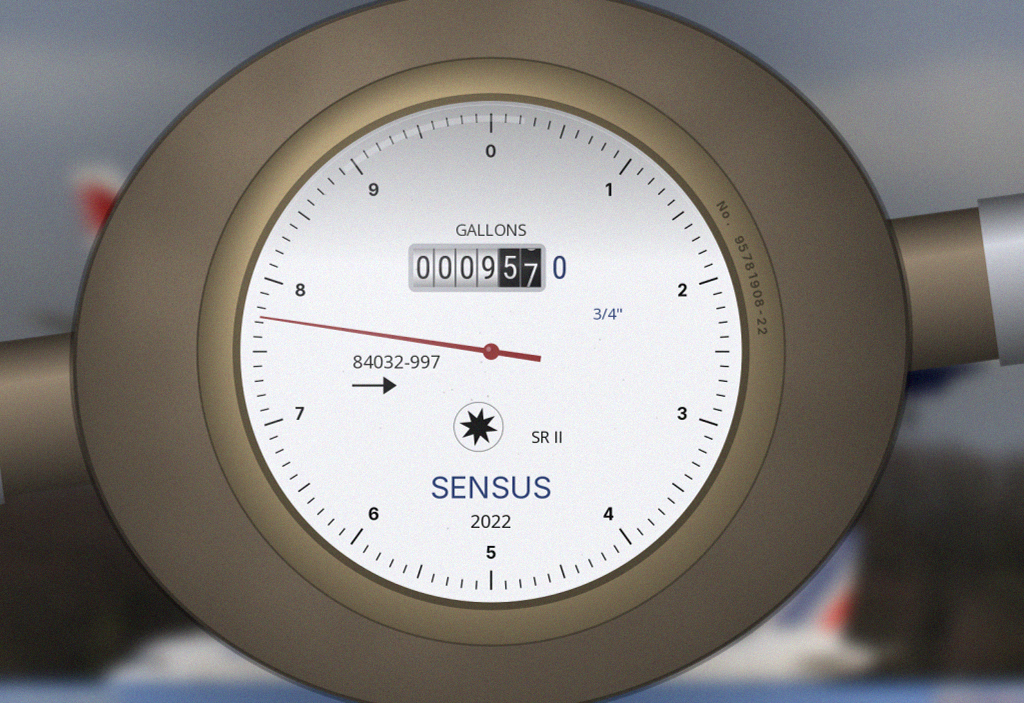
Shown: 9567.7 gal
